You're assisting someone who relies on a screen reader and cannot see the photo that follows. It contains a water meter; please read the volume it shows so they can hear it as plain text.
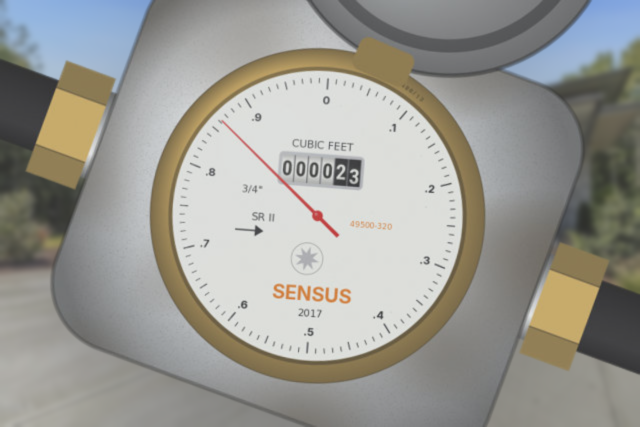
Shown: 22.86 ft³
